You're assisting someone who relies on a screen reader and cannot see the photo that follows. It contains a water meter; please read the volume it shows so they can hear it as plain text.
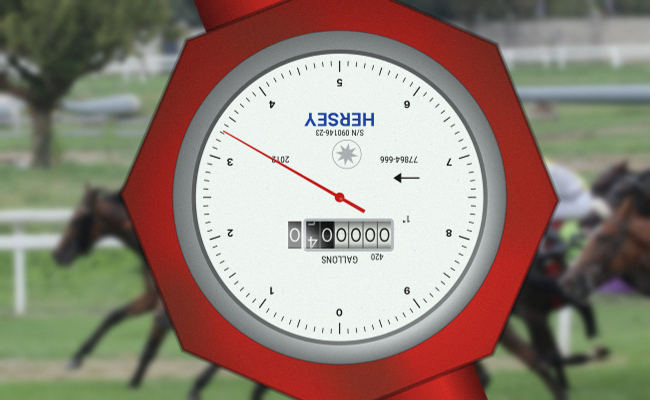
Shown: 43.3 gal
